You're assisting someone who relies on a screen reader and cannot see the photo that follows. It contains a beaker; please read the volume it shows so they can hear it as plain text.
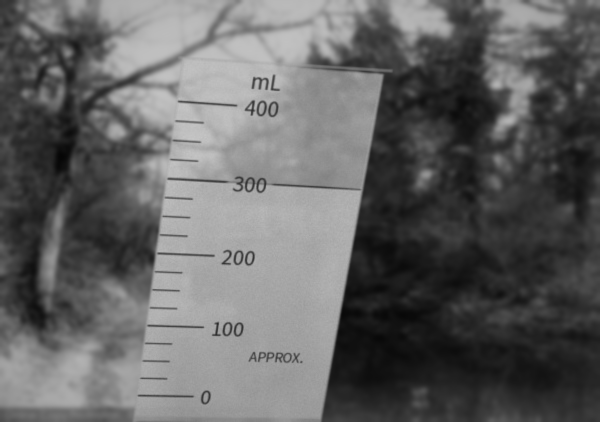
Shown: 300 mL
